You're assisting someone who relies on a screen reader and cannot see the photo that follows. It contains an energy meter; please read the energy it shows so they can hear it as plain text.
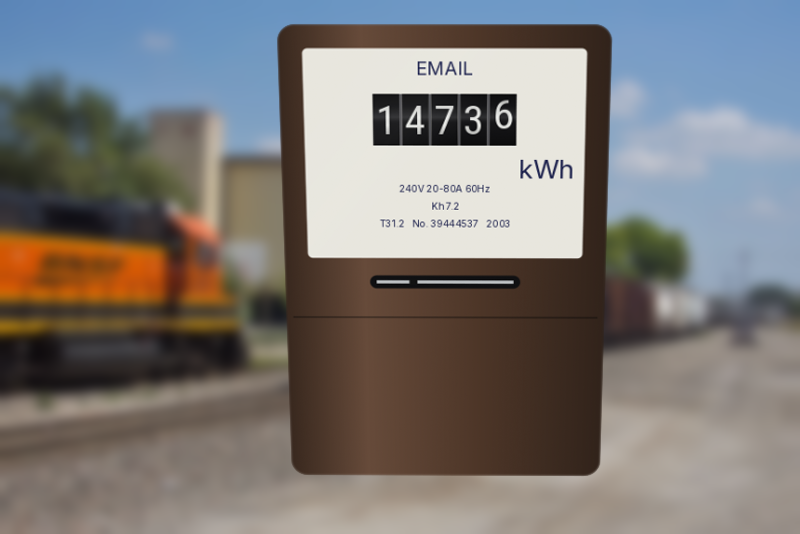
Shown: 14736 kWh
